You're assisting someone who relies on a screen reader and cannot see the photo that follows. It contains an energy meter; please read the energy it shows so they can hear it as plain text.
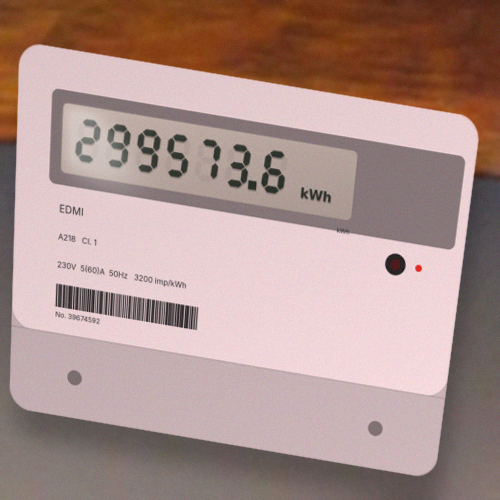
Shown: 299573.6 kWh
